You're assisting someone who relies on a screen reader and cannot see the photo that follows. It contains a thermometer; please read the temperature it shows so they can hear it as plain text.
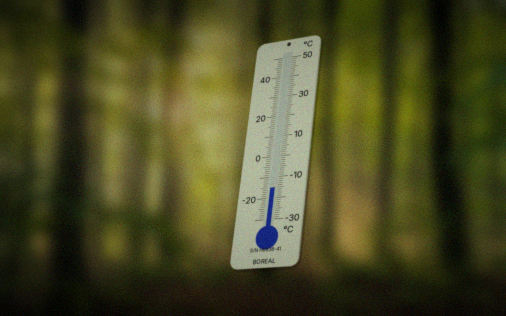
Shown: -15 °C
